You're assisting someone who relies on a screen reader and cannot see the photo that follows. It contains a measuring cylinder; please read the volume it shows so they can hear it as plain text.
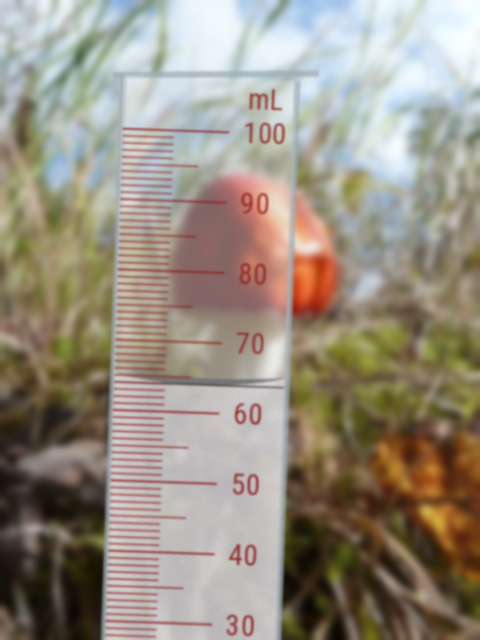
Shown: 64 mL
